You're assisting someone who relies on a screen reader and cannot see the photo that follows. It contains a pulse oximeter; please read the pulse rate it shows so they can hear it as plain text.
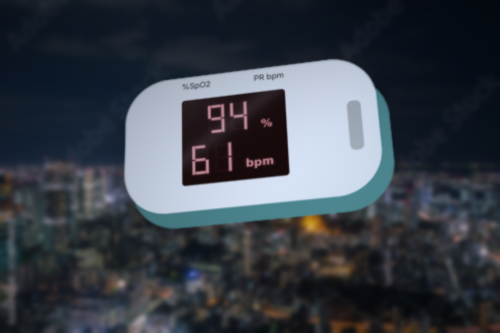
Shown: 61 bpm
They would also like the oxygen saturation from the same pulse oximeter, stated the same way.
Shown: 94 %
